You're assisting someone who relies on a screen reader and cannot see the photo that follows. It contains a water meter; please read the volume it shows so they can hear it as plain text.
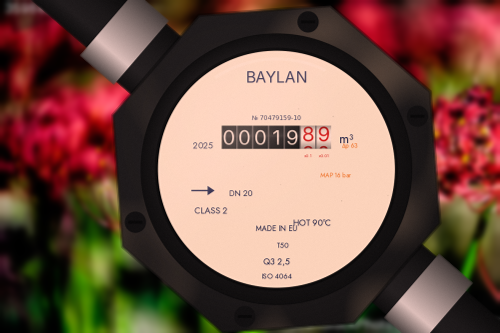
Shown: 19.89 m³
